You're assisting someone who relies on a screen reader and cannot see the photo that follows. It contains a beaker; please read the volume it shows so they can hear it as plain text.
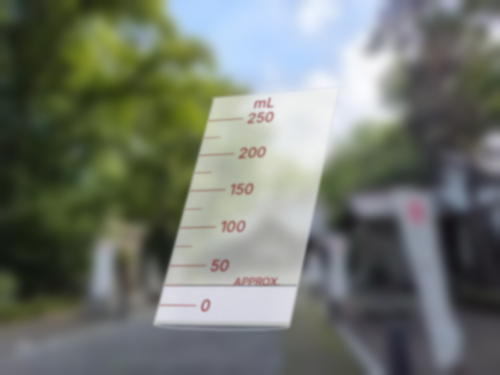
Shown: 25 mL
